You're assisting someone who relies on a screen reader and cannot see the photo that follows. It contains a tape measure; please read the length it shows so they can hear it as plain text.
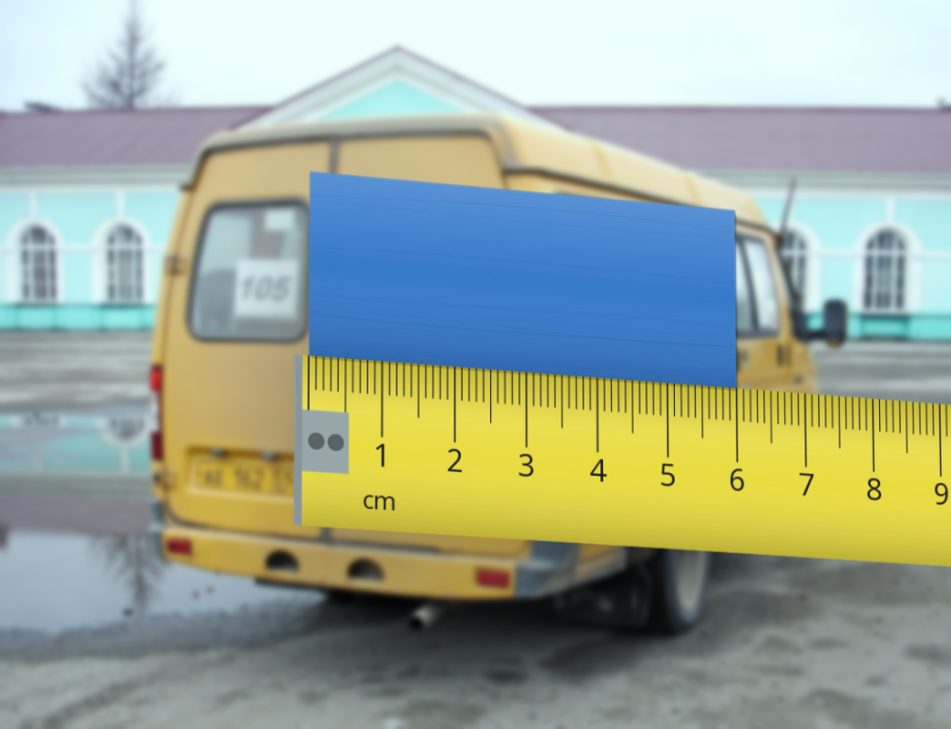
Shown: 6 cm
